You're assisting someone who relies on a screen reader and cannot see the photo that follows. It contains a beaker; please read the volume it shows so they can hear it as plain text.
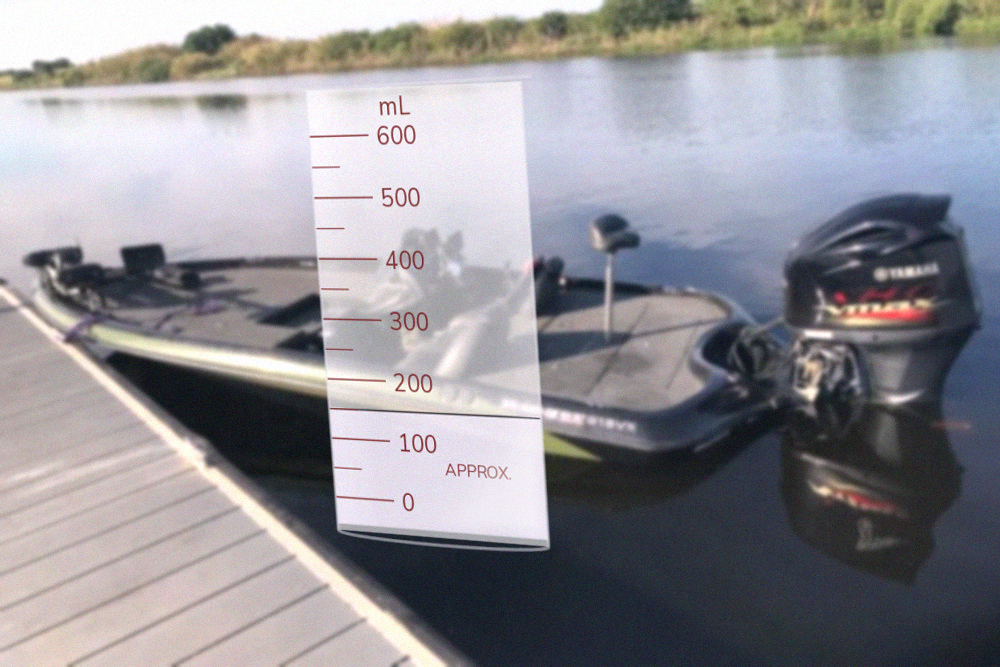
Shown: 150 mL
